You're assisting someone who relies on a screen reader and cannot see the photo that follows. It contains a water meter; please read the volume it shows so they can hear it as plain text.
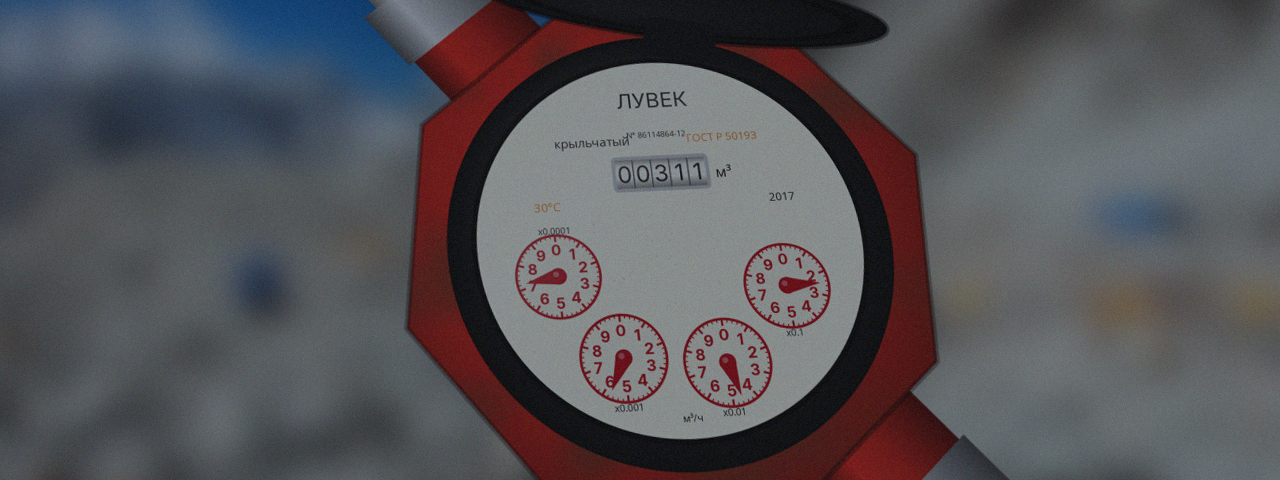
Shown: 311.2457 m³
